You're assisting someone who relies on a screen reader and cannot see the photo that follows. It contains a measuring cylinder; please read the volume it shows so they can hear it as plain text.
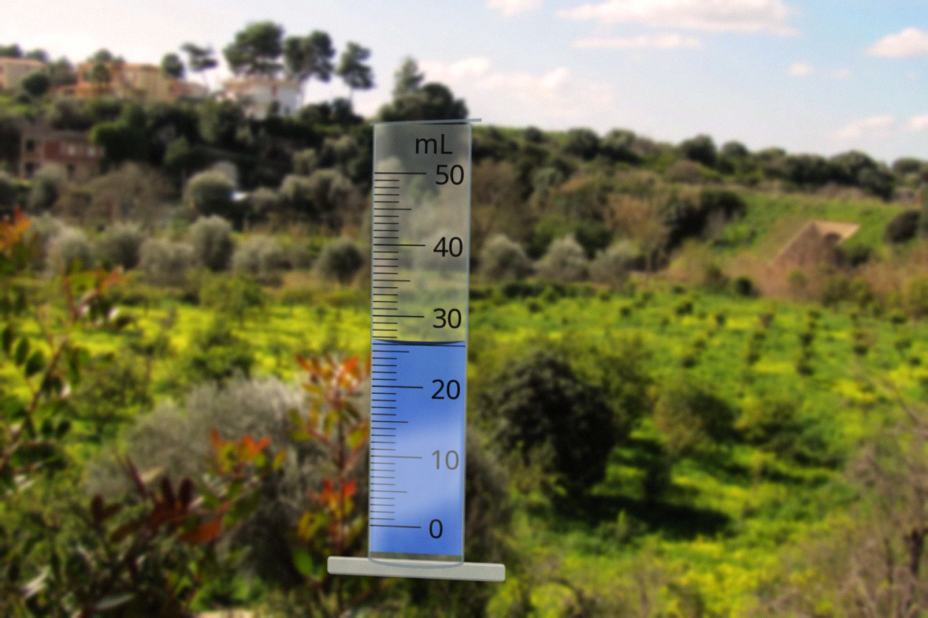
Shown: 26 mL
